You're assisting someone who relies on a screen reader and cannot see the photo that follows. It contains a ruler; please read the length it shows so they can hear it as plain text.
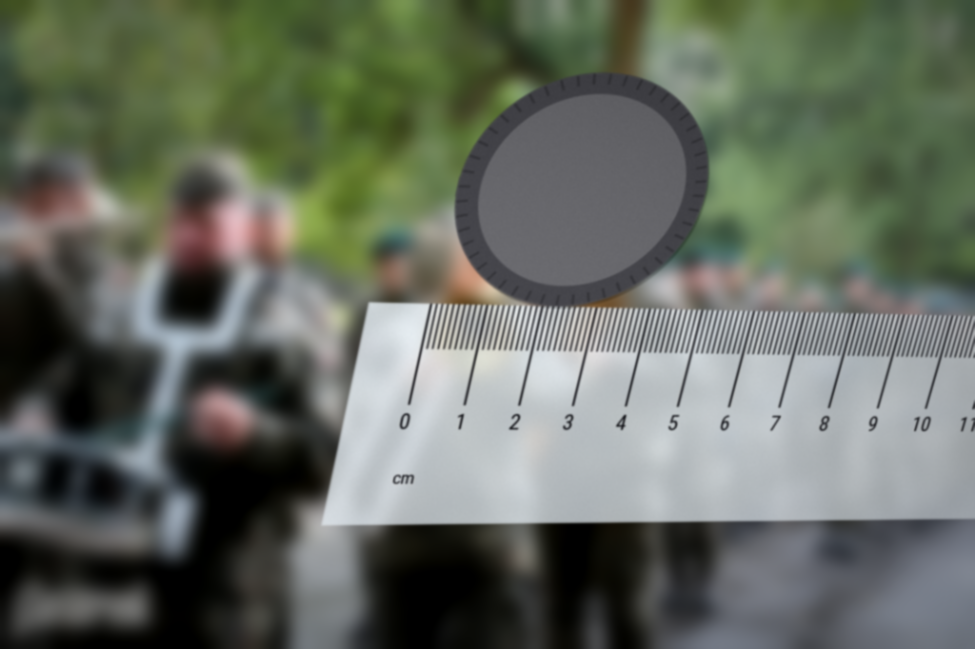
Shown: 4.5 cm
